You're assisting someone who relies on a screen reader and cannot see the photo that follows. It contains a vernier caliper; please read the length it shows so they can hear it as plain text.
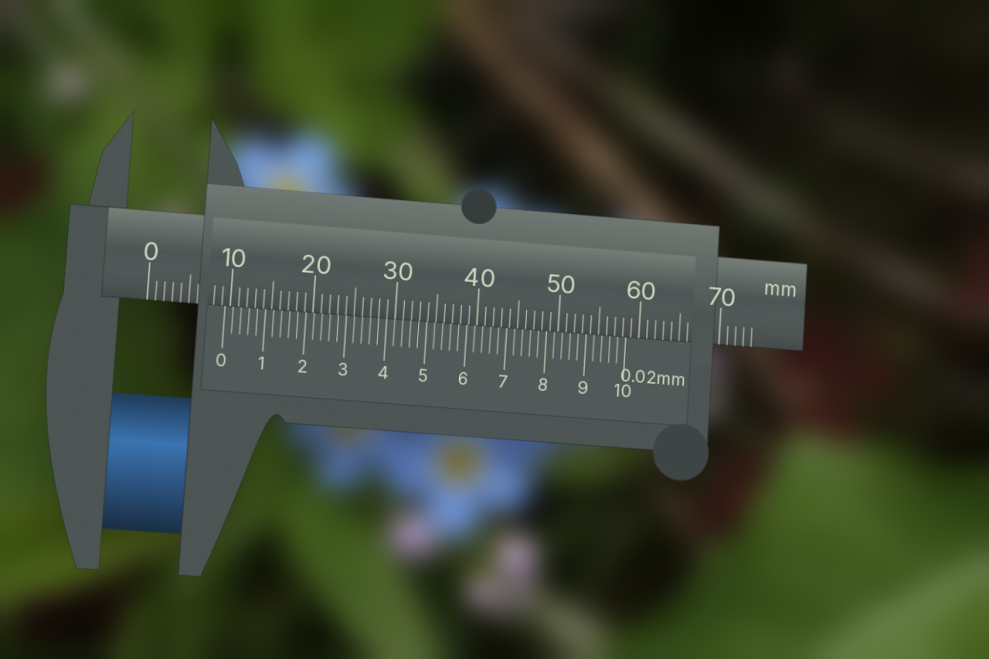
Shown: 9.4 mm
